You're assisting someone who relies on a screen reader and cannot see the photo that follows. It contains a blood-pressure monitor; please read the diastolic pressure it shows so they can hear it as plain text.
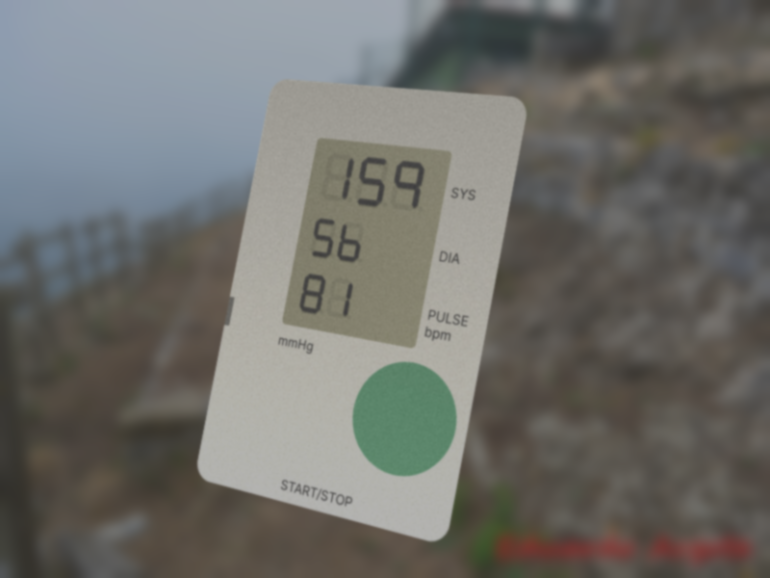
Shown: 56 mmHg
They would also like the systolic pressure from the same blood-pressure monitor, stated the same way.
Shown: 159 mmHg
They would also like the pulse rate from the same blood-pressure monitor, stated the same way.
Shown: 81 bpm
